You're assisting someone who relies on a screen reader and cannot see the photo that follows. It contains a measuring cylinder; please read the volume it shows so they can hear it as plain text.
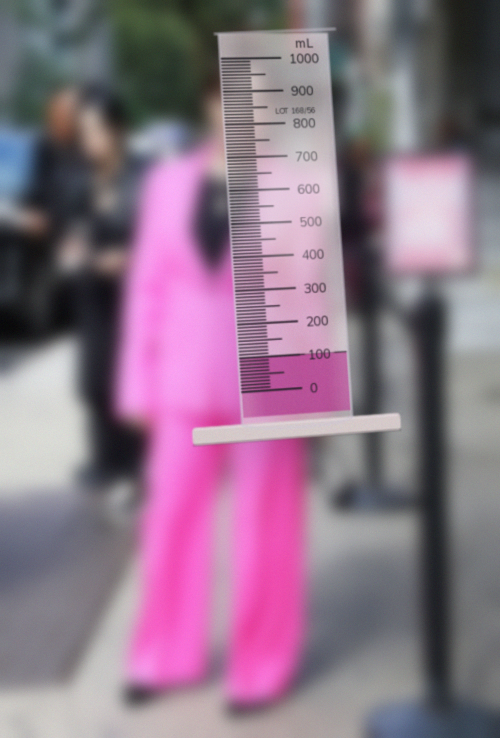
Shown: 100 mL
